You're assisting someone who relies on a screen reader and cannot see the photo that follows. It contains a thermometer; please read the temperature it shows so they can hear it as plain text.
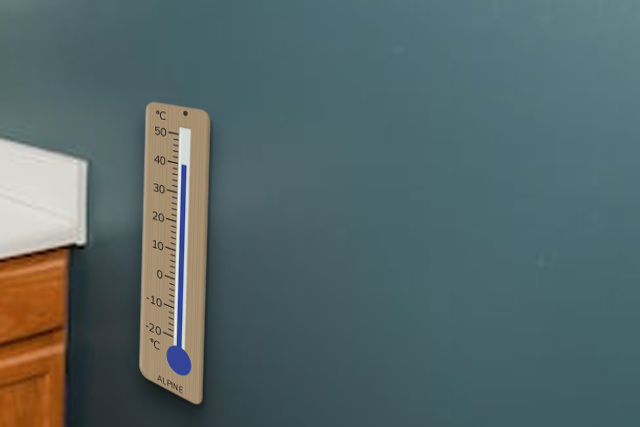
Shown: 40 °C
